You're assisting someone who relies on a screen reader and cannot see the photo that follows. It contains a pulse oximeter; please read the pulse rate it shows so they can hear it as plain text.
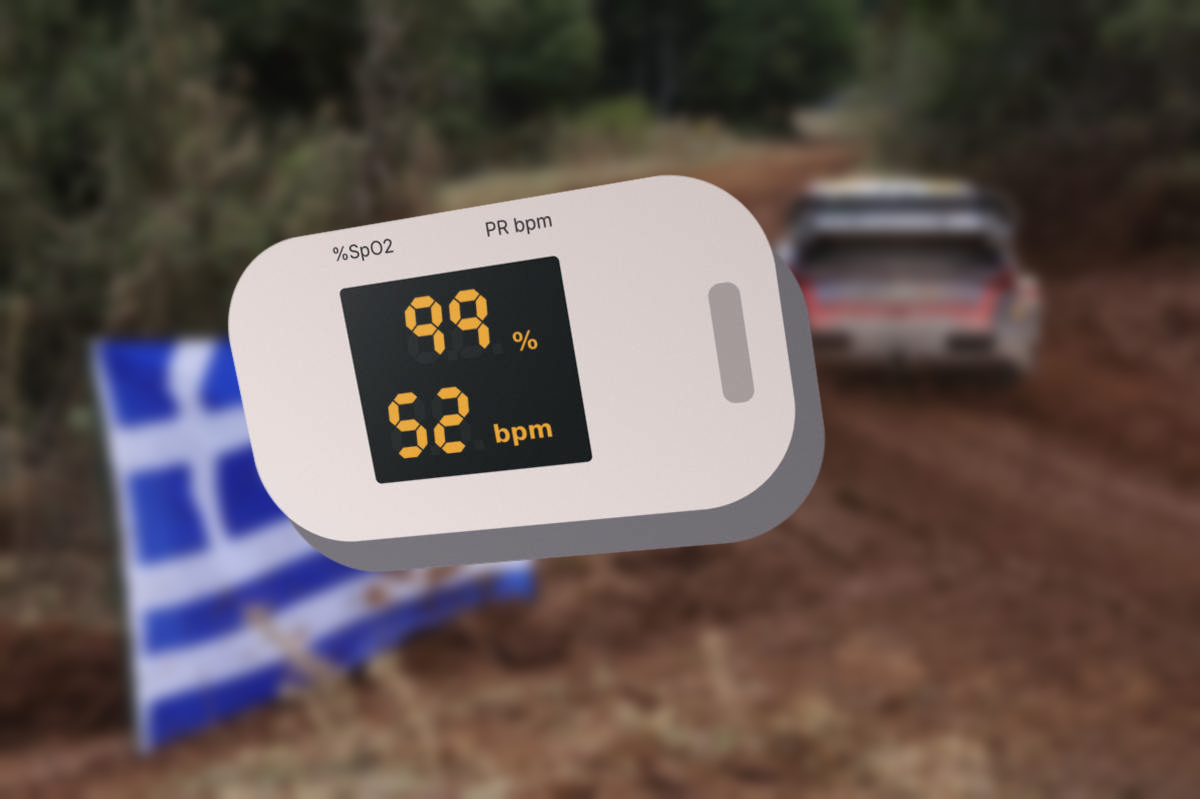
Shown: 52 bpm
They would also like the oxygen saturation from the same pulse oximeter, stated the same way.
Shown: 99 %
